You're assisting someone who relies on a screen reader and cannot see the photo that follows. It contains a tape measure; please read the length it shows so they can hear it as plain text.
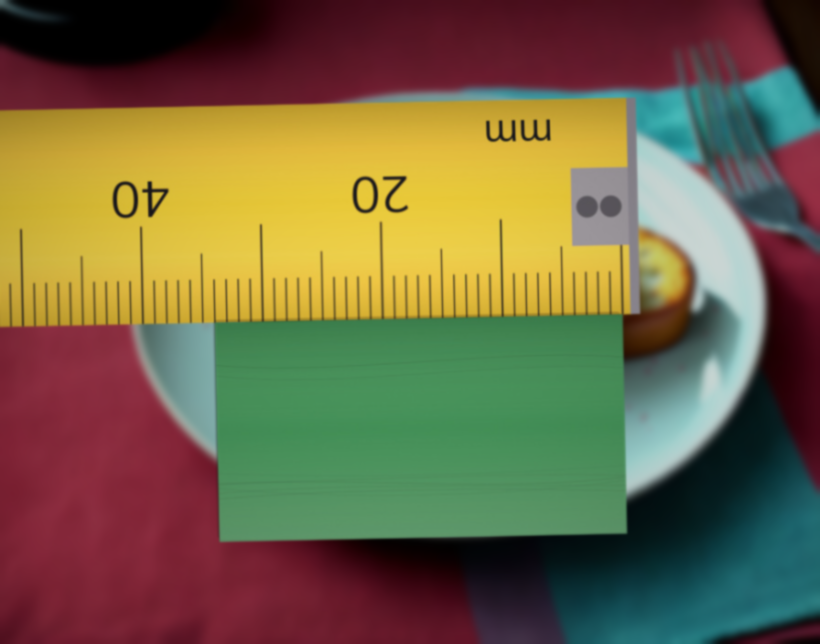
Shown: 34 mm
